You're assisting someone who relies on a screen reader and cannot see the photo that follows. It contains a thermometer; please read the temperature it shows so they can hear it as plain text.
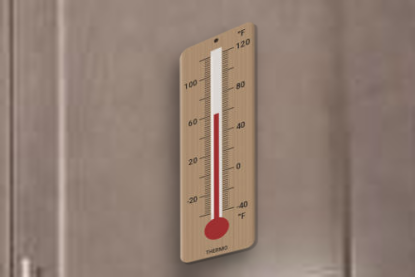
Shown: 60 °F
